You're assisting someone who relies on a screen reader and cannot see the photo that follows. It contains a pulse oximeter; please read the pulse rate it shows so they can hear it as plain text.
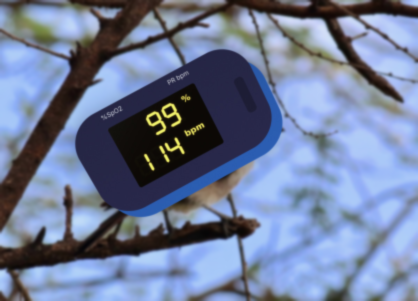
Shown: 114 bpm
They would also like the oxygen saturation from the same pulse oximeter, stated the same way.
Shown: 99 %
